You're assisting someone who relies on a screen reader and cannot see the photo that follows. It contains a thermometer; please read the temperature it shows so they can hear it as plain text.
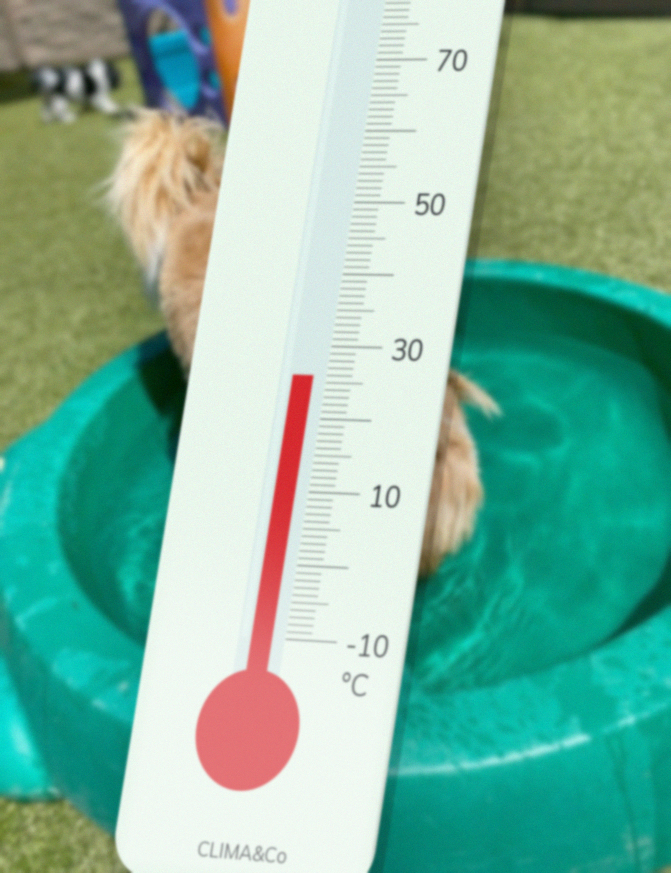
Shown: 26 °C
